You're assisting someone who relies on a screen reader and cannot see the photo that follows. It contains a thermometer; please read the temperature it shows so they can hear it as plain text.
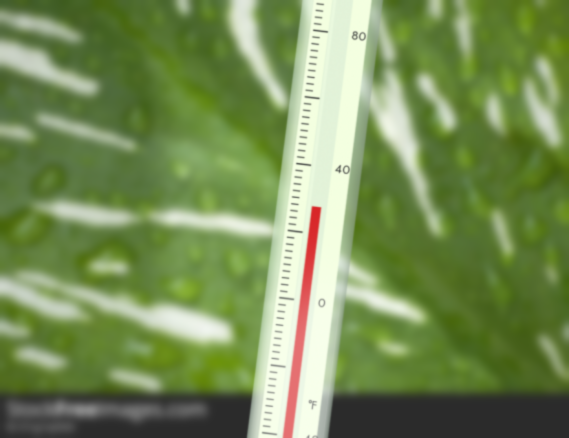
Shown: 28 °F
